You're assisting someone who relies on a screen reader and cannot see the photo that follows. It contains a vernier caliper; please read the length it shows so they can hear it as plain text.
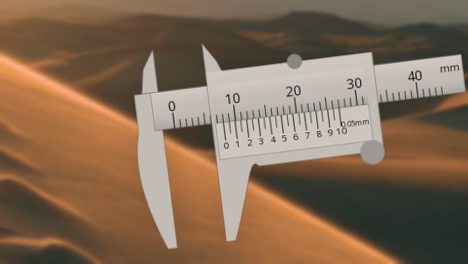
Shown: 8.0 mm
